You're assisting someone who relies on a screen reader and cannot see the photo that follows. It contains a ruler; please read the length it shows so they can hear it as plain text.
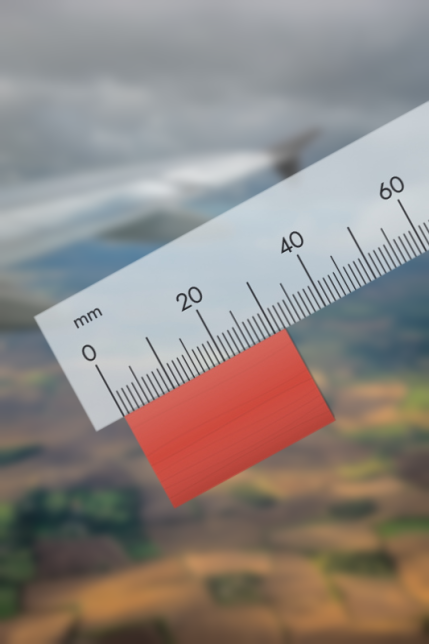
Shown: 32 mm
